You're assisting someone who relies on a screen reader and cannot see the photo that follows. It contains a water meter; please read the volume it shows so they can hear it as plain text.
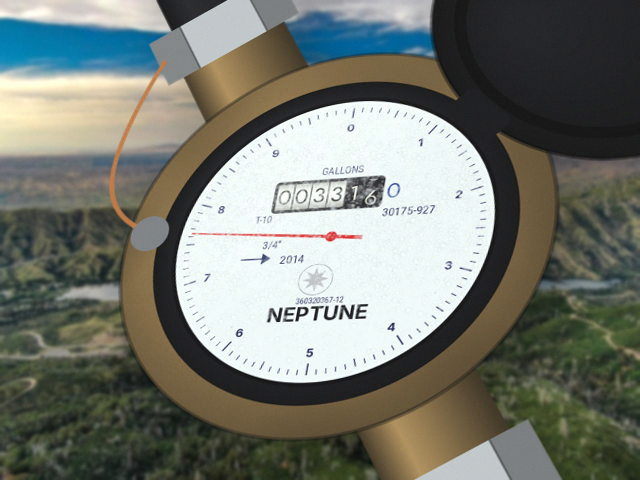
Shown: 33157.6 gal
